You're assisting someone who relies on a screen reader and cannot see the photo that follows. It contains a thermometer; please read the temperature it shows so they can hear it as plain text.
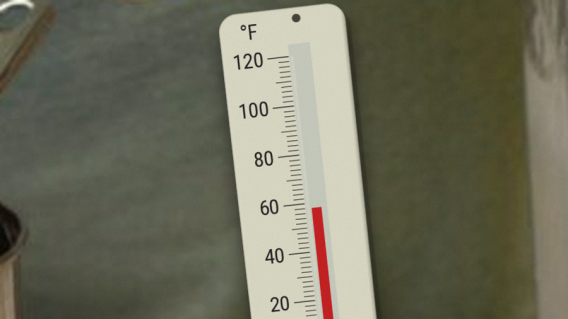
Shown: 58 °F
